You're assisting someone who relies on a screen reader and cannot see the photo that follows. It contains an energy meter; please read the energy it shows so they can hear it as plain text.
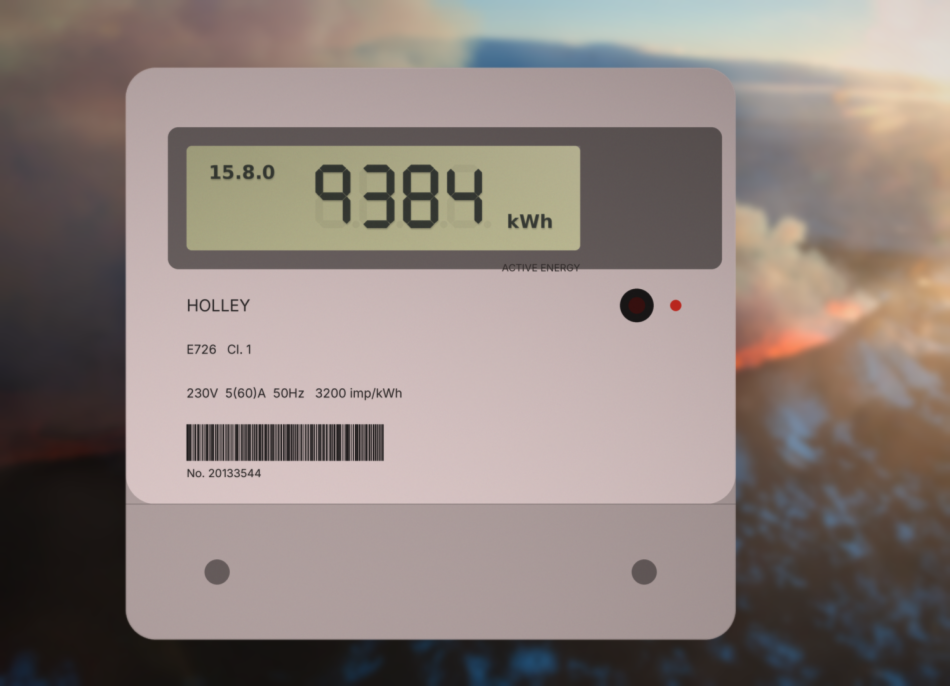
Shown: 9384 kWh
